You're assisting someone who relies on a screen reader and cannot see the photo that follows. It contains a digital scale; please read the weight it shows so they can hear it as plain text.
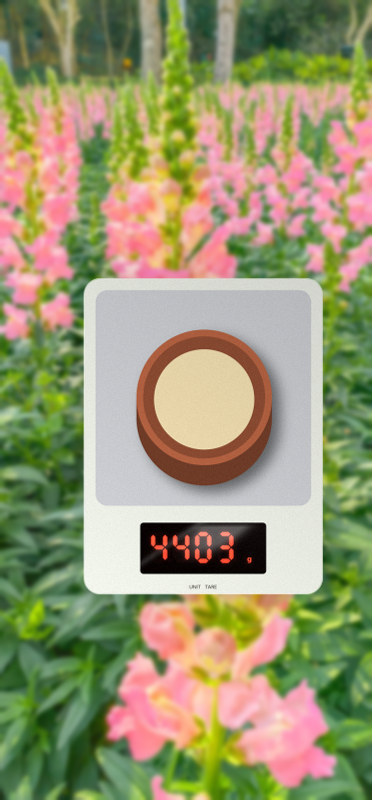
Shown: 4403 g
